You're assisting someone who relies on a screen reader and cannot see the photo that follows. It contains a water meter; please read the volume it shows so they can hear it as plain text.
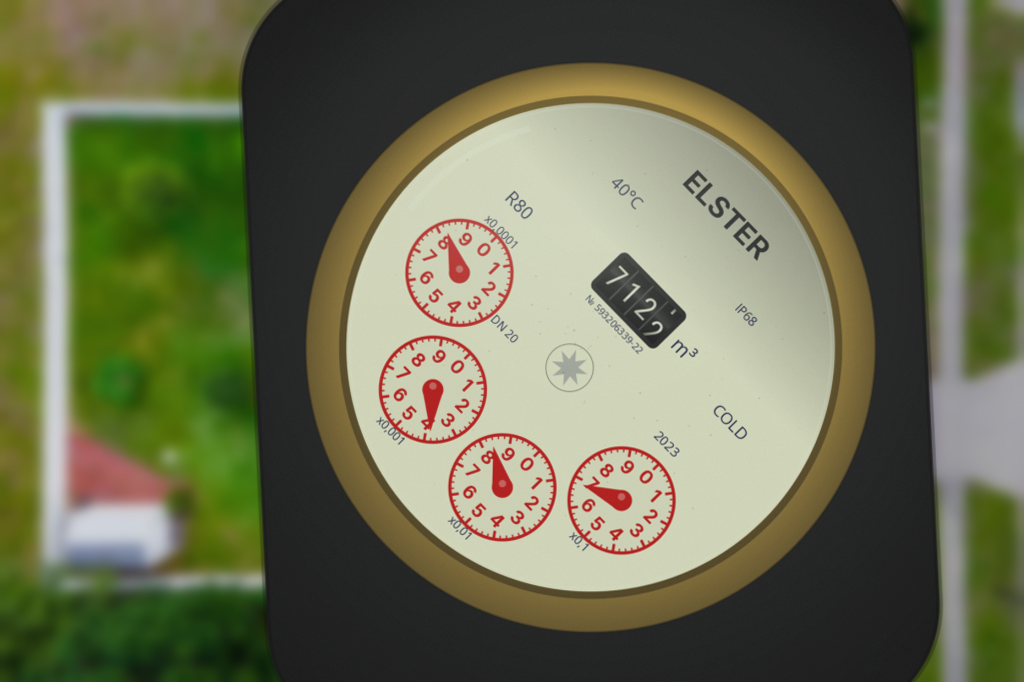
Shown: 7121.6838 m³
